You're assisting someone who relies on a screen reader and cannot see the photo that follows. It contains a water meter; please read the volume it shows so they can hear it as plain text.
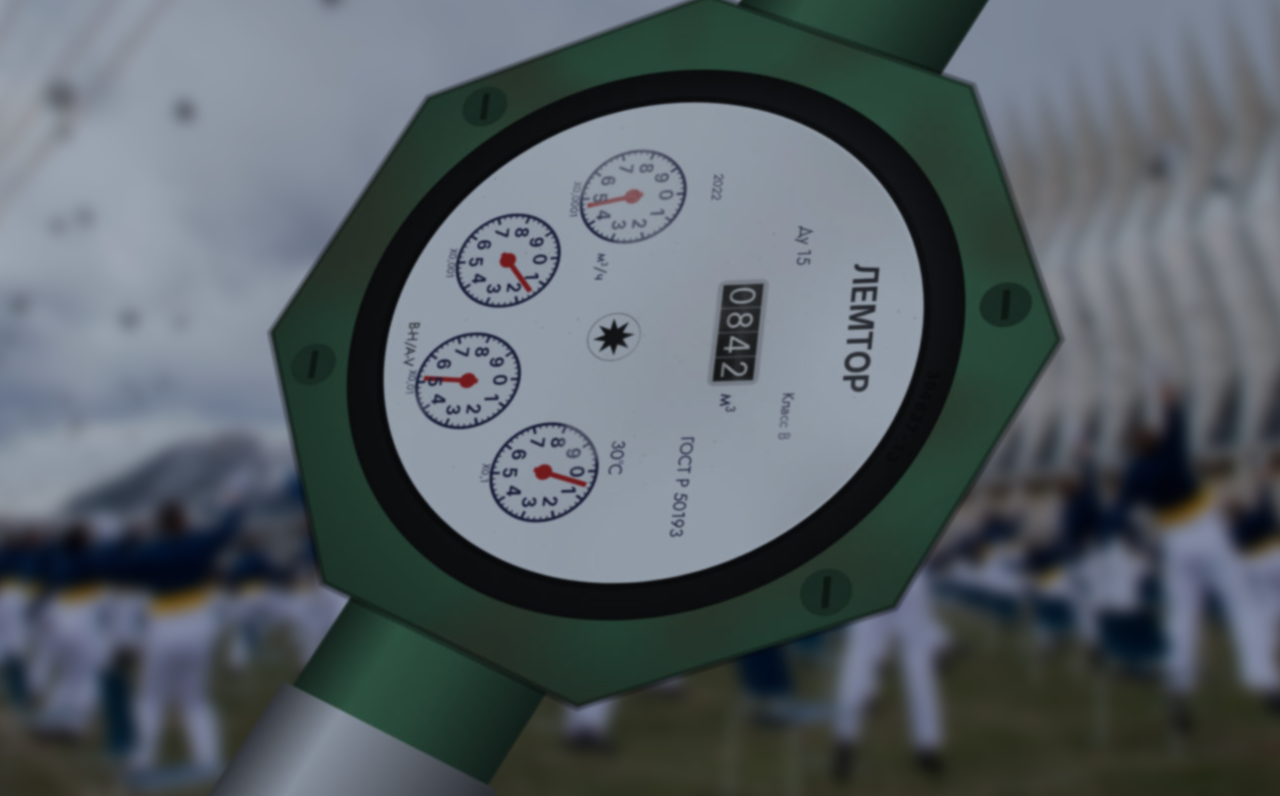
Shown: 842.0514 m³
